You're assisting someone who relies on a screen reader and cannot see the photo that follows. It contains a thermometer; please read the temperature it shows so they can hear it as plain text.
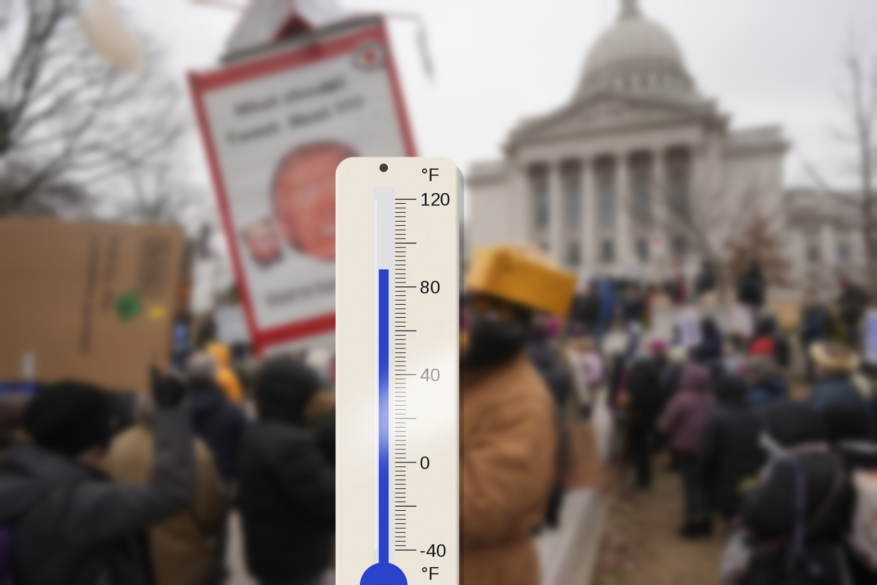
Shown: 88 °F
